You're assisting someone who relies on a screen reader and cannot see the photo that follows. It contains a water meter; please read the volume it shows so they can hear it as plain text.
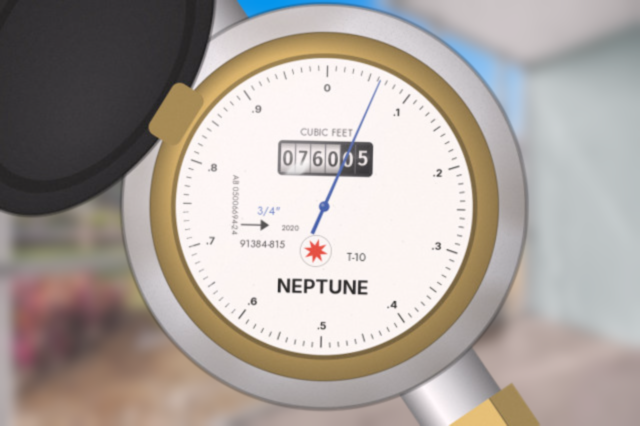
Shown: 76005.06 ft³
